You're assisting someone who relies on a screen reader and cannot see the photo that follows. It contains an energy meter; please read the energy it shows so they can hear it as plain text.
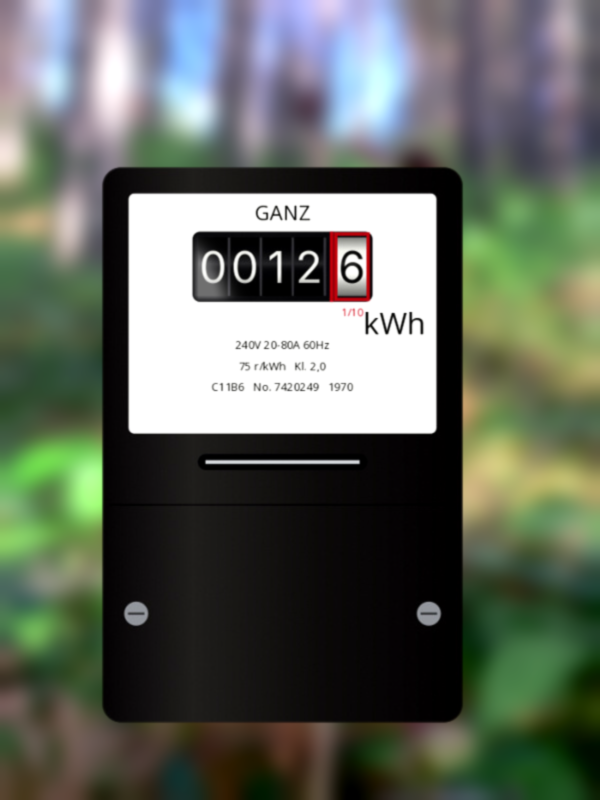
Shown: 12.6 kWh
